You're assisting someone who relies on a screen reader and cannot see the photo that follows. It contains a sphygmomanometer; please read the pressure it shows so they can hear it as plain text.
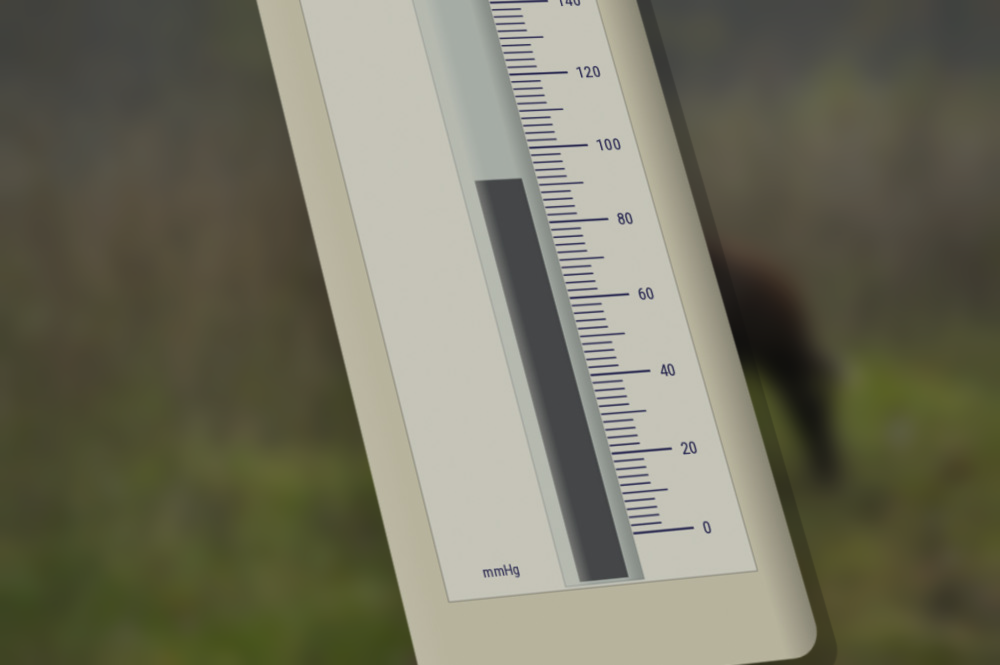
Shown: 92 mmHg
